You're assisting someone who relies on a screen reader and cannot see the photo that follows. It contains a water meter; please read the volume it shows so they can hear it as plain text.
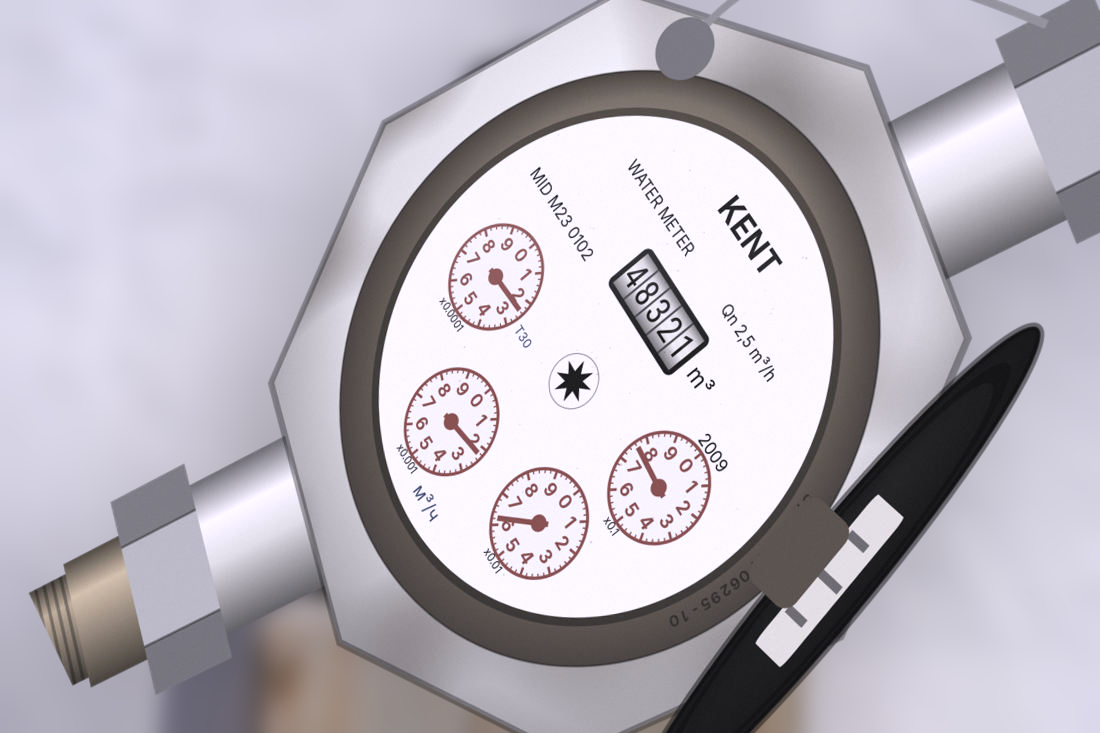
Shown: 48321.7622 m³
